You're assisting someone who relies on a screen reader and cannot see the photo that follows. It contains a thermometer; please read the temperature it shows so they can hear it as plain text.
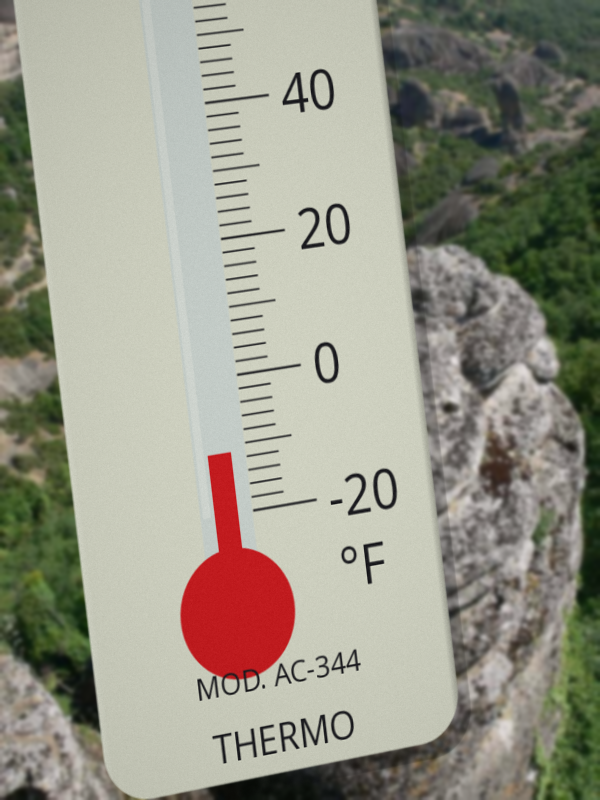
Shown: -11 °F
